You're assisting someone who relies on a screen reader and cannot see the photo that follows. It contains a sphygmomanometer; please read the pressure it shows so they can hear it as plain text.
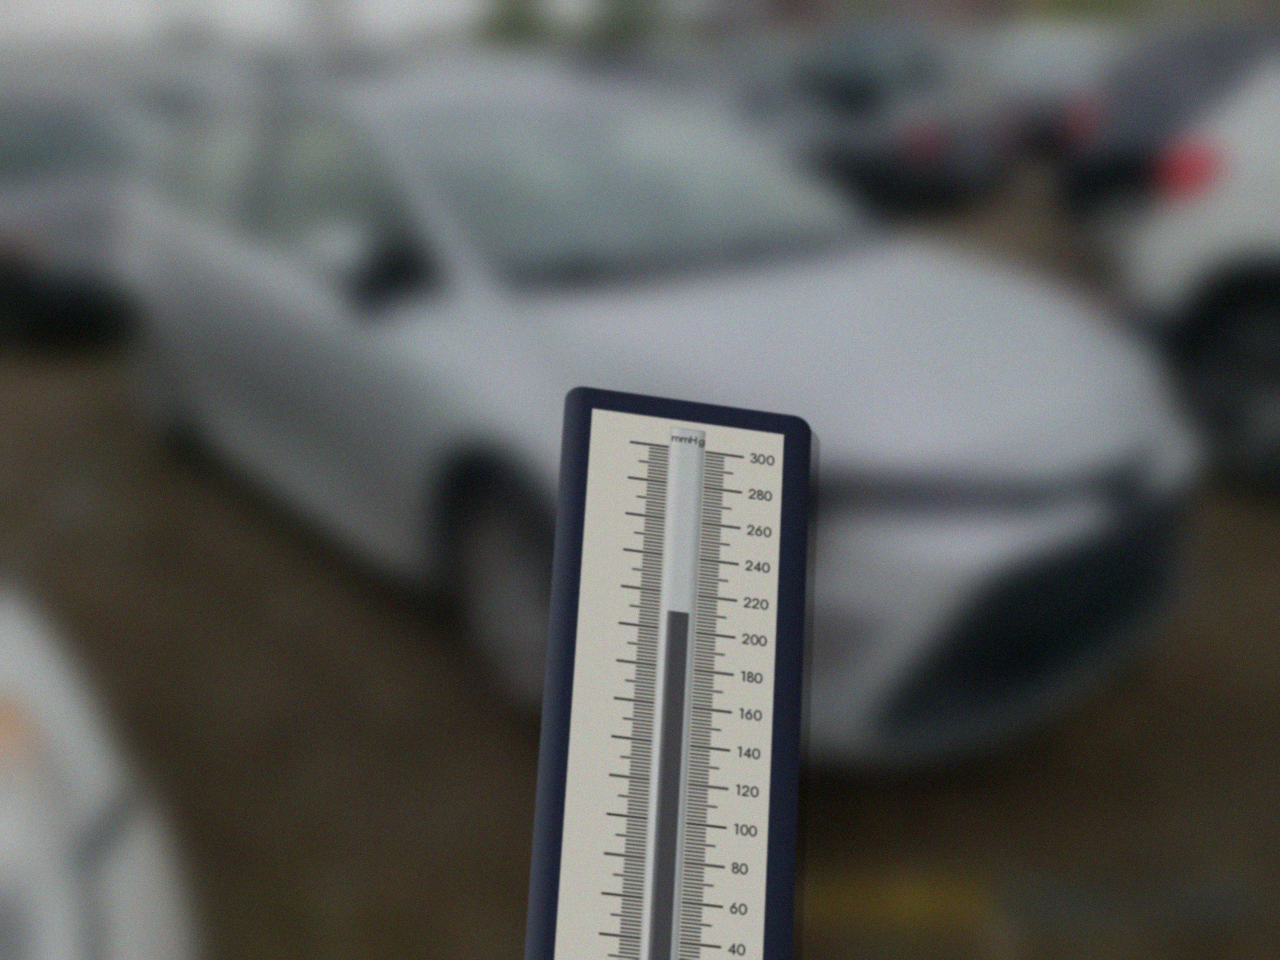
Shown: 210 mmHg
